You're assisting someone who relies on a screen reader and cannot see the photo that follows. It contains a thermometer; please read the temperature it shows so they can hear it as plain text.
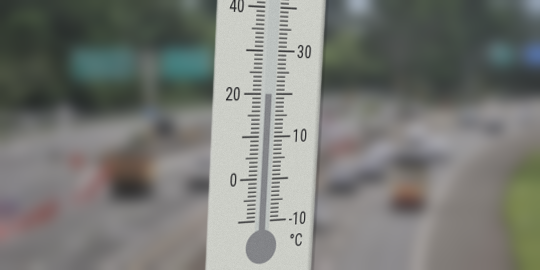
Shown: 20 °C
